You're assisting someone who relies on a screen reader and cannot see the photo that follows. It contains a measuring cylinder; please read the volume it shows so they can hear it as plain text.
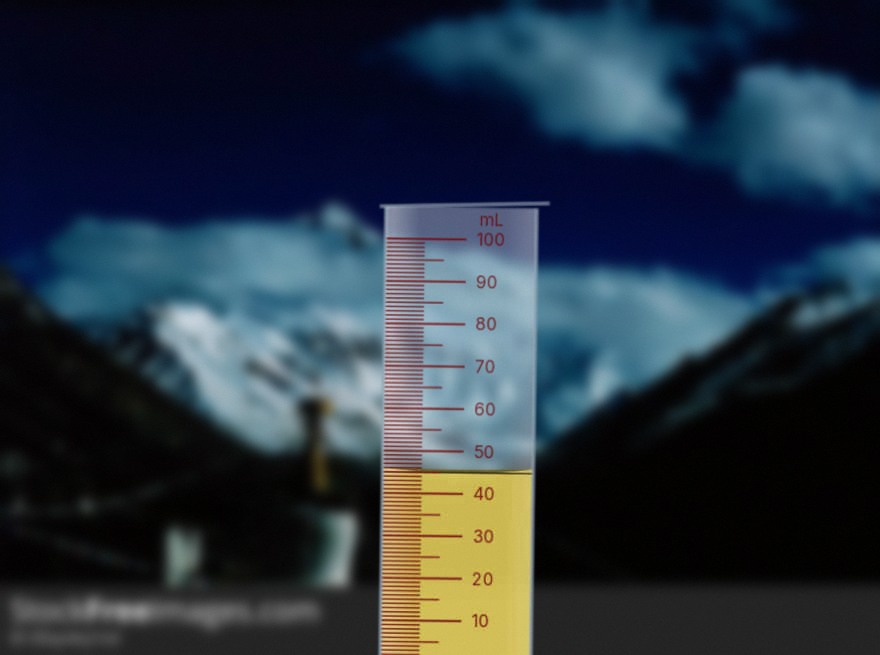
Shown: 45 mL
